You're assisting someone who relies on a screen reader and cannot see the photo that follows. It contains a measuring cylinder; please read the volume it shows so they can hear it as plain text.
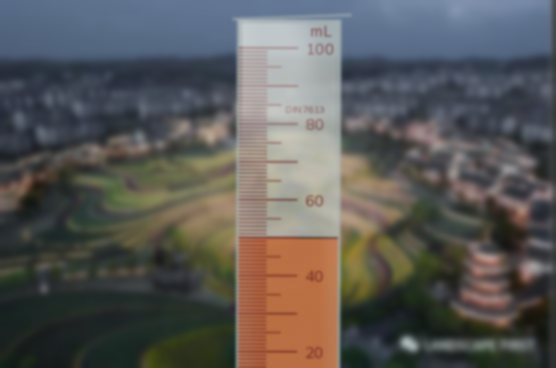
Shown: 50 mL
